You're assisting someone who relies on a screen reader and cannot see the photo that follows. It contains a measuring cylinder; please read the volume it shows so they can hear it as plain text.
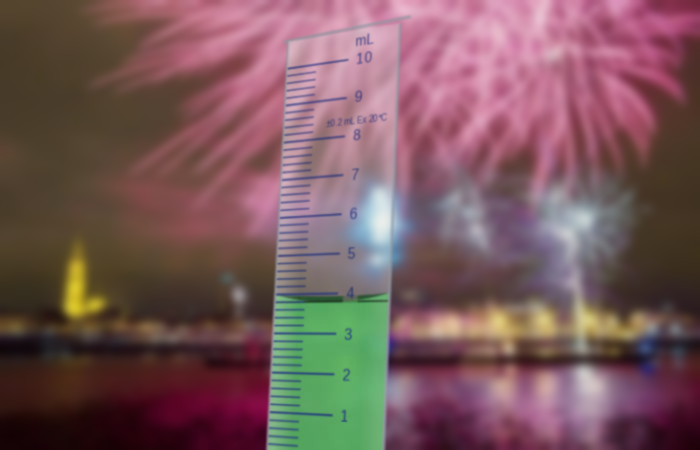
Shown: 3.8 mL
